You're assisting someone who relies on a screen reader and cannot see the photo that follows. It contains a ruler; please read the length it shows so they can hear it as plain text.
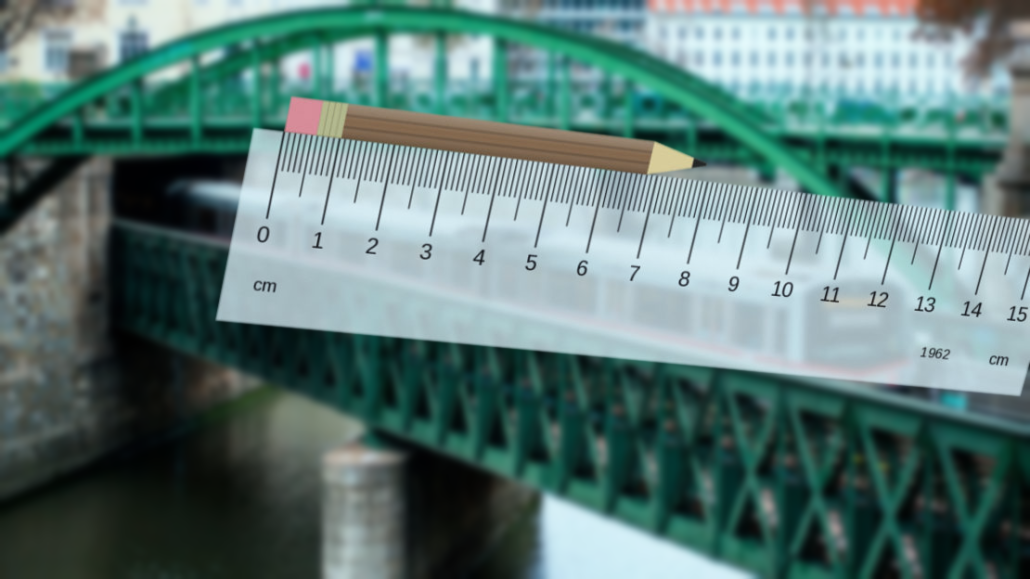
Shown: 7.9 cm
